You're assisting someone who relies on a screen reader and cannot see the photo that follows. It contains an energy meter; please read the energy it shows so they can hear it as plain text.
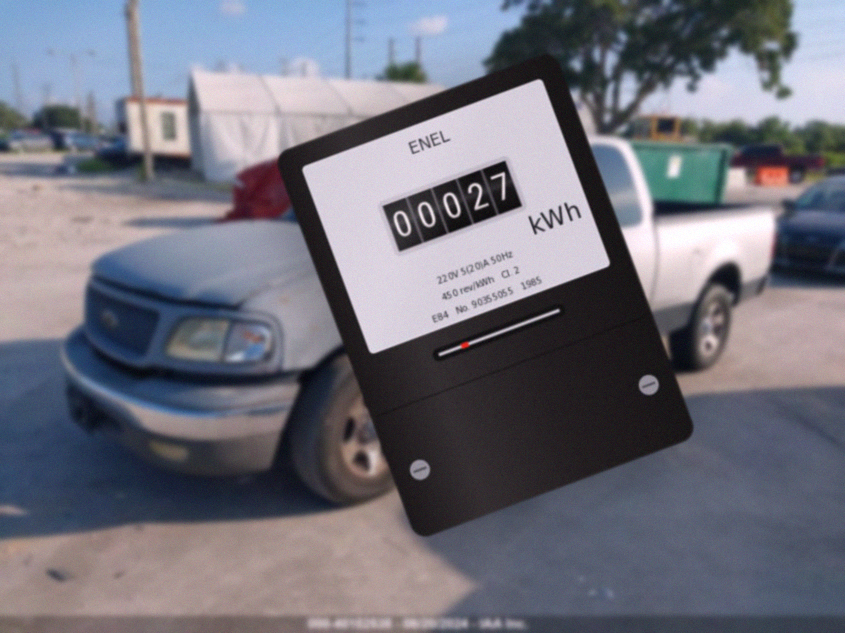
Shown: 27 kWh
